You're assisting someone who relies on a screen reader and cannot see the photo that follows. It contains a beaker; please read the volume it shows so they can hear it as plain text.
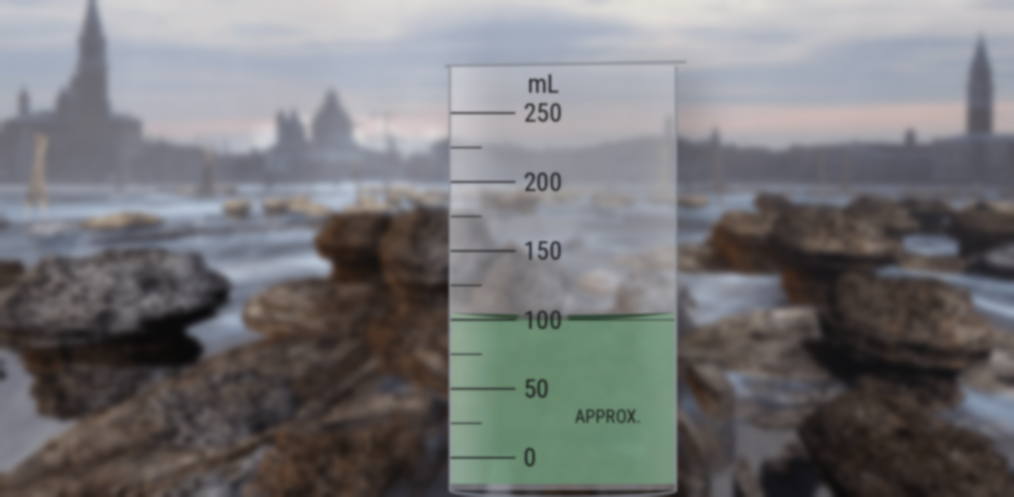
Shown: 100 mL
